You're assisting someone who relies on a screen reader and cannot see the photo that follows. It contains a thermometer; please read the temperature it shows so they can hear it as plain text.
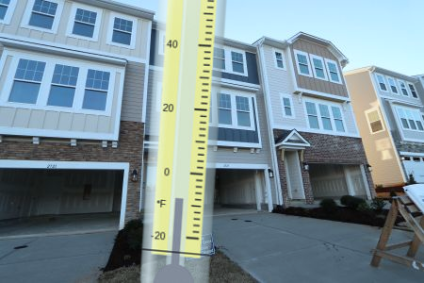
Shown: -8 °F
